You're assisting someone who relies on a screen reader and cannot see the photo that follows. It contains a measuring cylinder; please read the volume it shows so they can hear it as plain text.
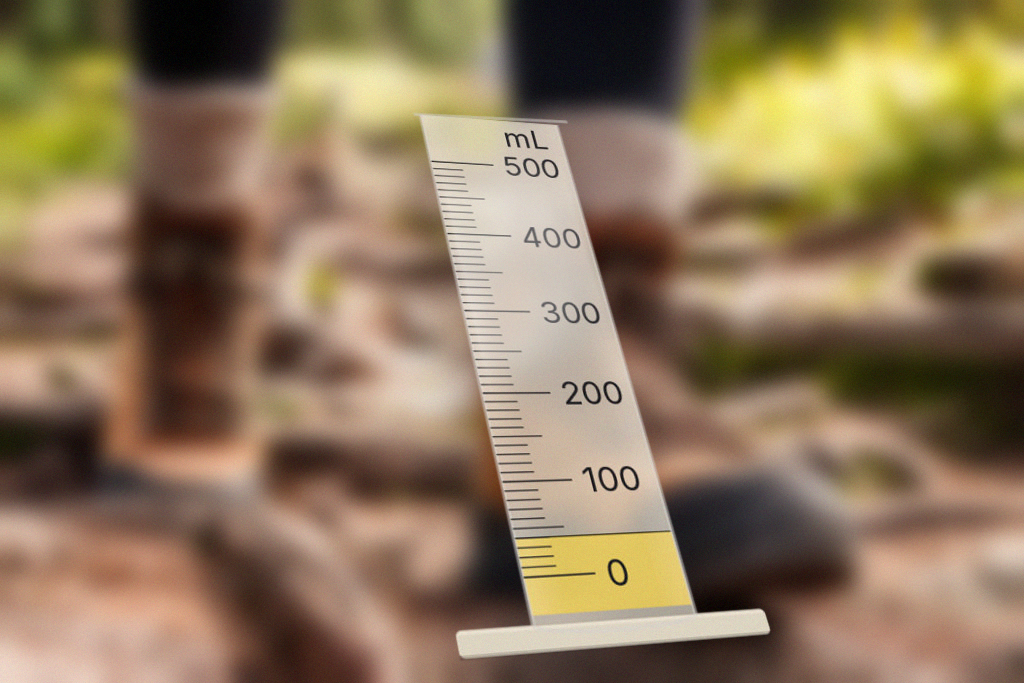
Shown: 40 mL
